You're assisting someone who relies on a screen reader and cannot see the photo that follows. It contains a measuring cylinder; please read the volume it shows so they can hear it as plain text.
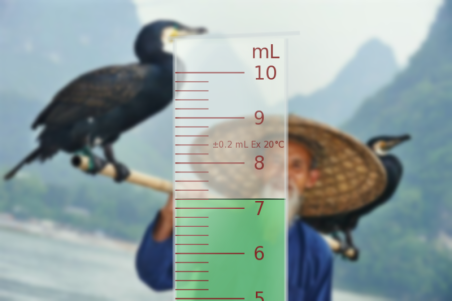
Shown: 7.2 mL
